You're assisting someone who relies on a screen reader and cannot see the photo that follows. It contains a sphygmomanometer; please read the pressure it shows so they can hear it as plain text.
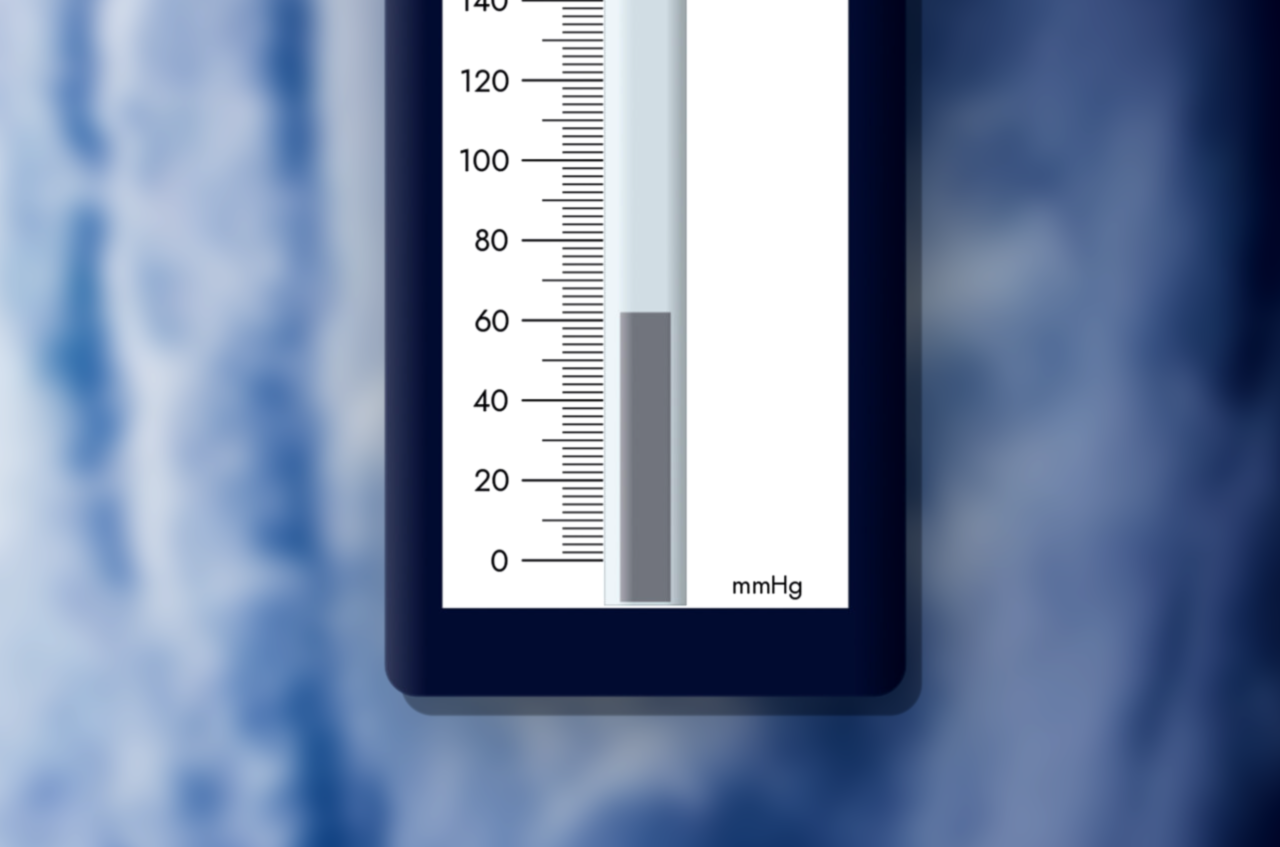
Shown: 62 mmHg
